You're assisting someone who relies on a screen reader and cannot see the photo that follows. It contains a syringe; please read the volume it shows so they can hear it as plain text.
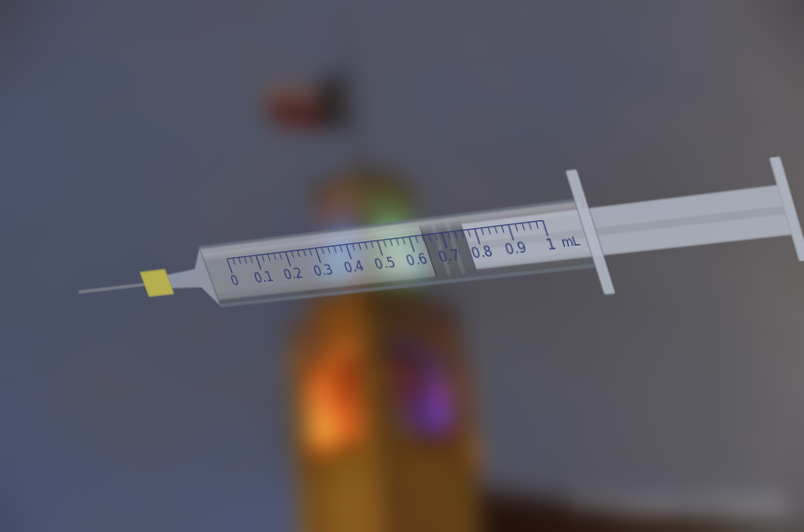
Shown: 0.64 mL
